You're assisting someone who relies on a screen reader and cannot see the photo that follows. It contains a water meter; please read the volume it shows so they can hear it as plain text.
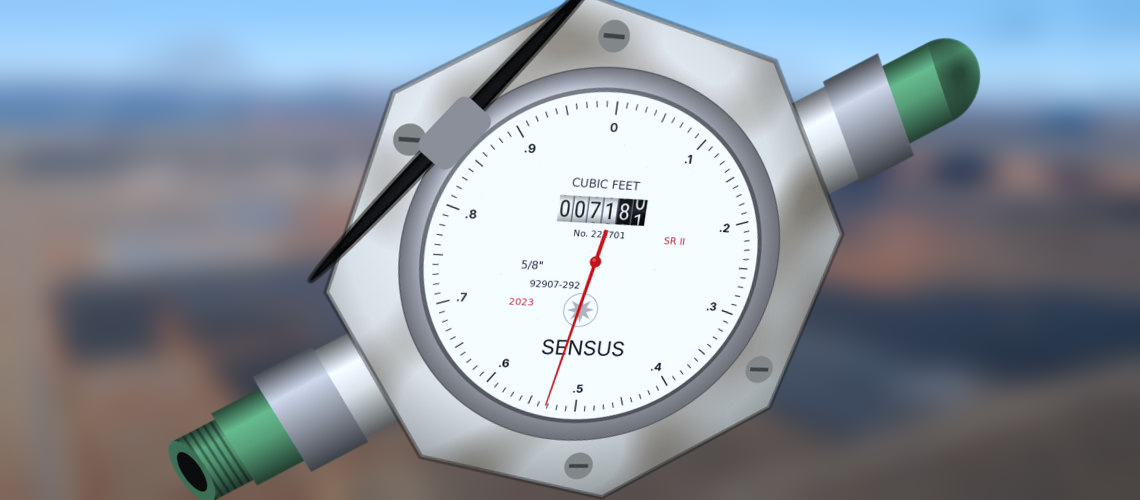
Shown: 7180.53 ft³
